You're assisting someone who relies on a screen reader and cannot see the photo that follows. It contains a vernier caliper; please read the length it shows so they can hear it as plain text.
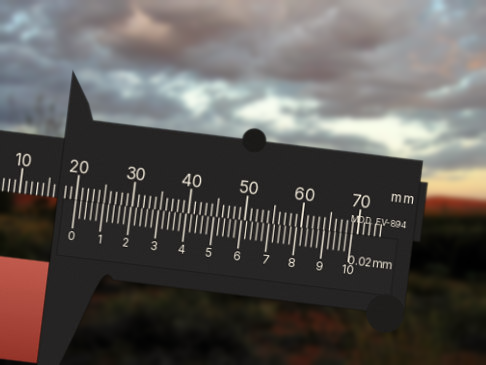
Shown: 20.0 mm
